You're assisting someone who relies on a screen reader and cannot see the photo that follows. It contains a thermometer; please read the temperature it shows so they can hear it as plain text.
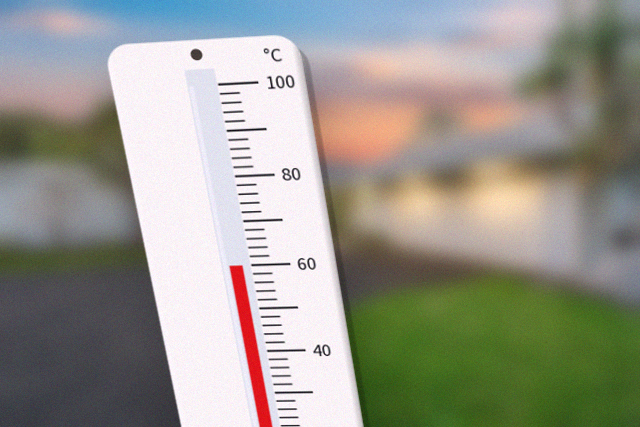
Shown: 60 °C
